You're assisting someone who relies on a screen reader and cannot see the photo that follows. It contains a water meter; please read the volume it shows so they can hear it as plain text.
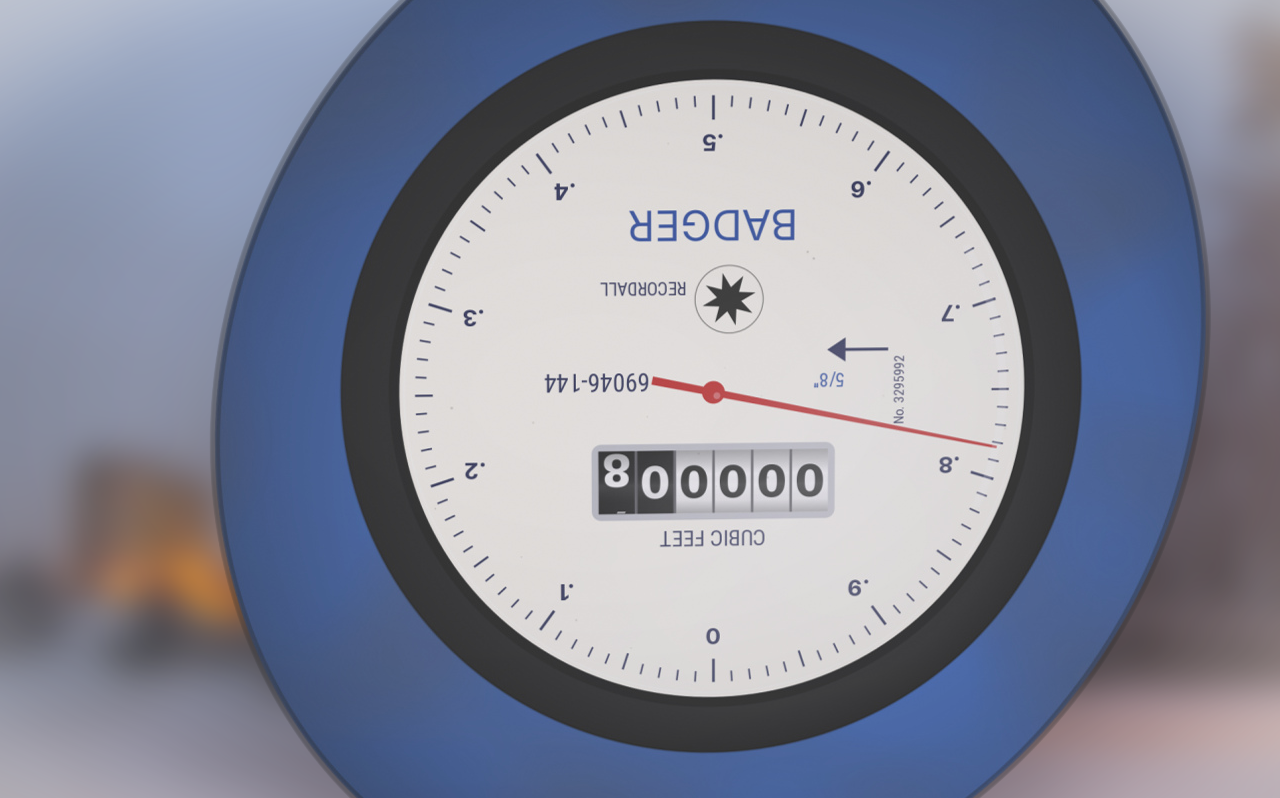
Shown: 7.78 ft³
